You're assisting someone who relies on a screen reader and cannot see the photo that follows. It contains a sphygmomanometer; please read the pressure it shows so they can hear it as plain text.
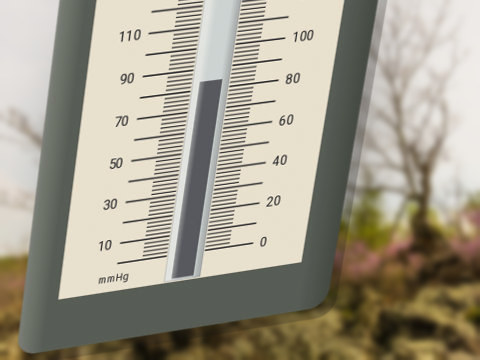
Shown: 84 mmHg
